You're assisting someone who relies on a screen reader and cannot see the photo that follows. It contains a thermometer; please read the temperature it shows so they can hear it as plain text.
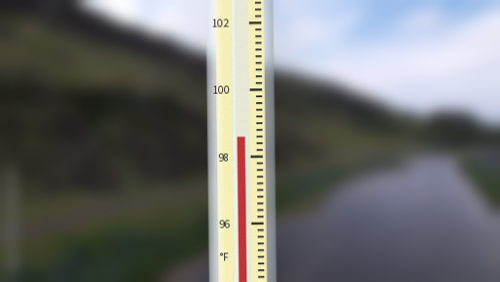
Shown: 98.6 °F
